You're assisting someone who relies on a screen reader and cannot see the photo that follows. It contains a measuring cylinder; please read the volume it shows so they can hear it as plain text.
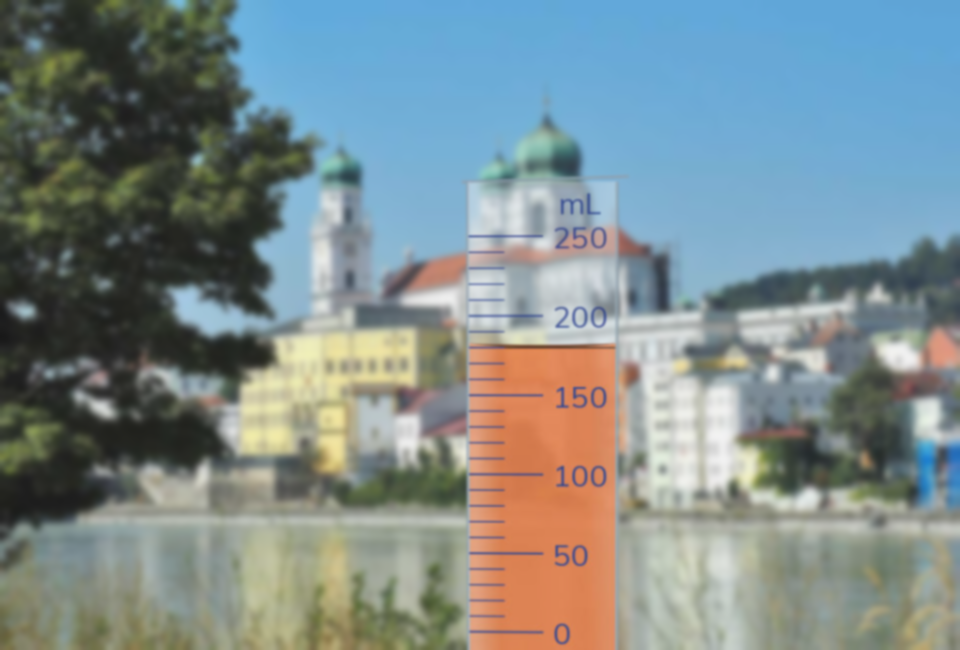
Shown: 180 mL
